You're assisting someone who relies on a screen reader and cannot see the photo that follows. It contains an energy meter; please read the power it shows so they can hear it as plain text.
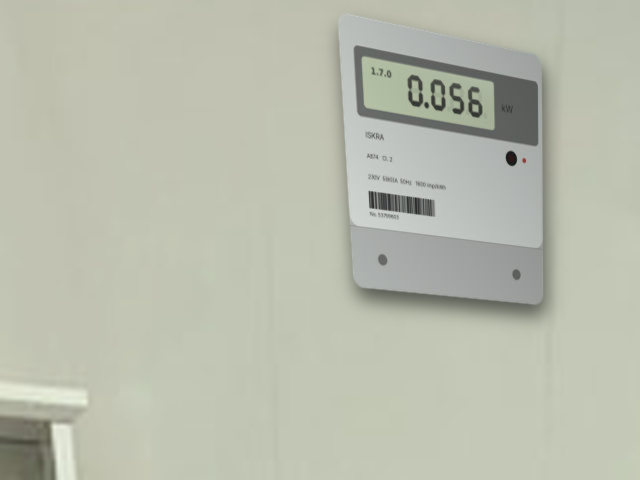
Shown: 0.056 kW
